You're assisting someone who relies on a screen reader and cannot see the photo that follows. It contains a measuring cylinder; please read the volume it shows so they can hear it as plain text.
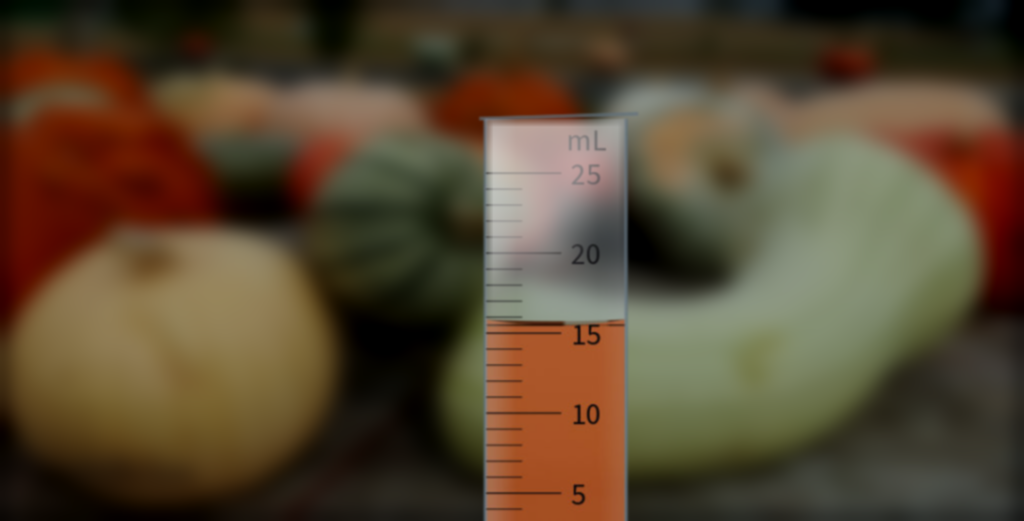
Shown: 15.5 mL
